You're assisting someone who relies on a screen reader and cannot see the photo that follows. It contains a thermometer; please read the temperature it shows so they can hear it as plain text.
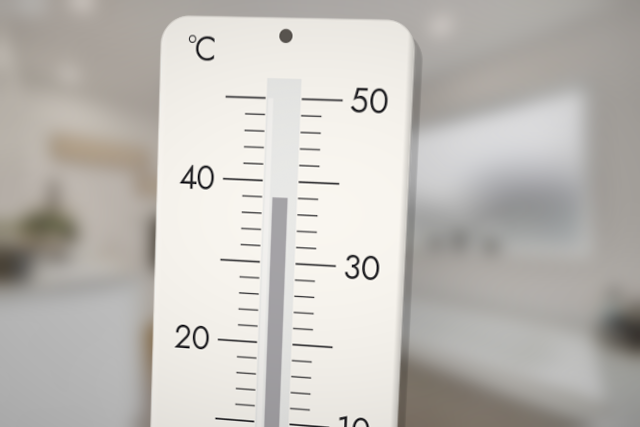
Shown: 38 °C
